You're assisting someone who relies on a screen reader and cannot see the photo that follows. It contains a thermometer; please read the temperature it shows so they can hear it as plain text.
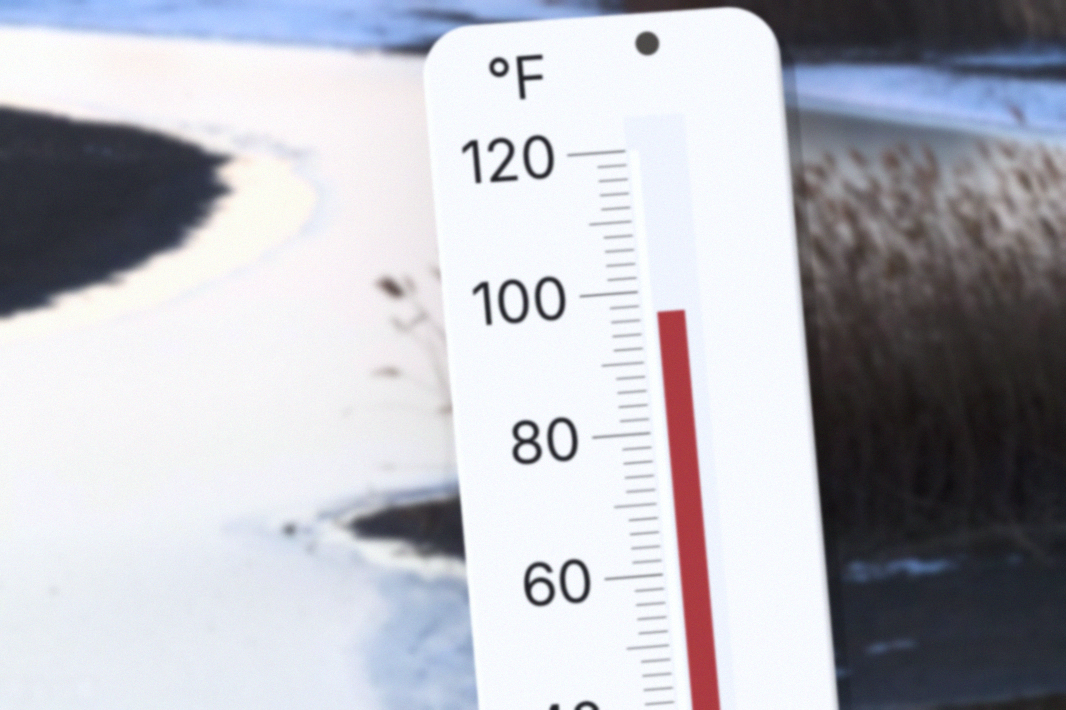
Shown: 97 °F
